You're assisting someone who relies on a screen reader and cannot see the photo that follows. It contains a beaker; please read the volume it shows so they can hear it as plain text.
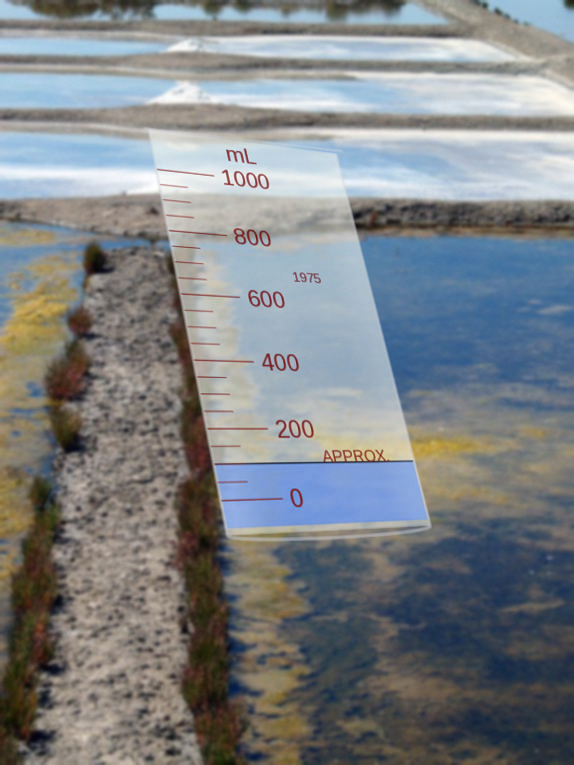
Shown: 100 mL
